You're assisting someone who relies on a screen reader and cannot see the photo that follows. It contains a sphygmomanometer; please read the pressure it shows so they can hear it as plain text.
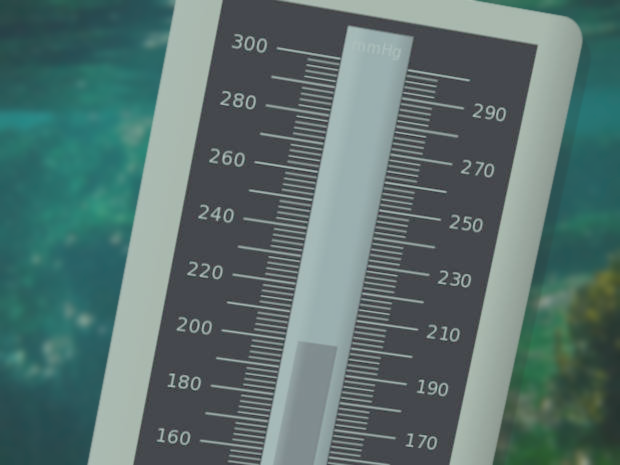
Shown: 200 mmHg
